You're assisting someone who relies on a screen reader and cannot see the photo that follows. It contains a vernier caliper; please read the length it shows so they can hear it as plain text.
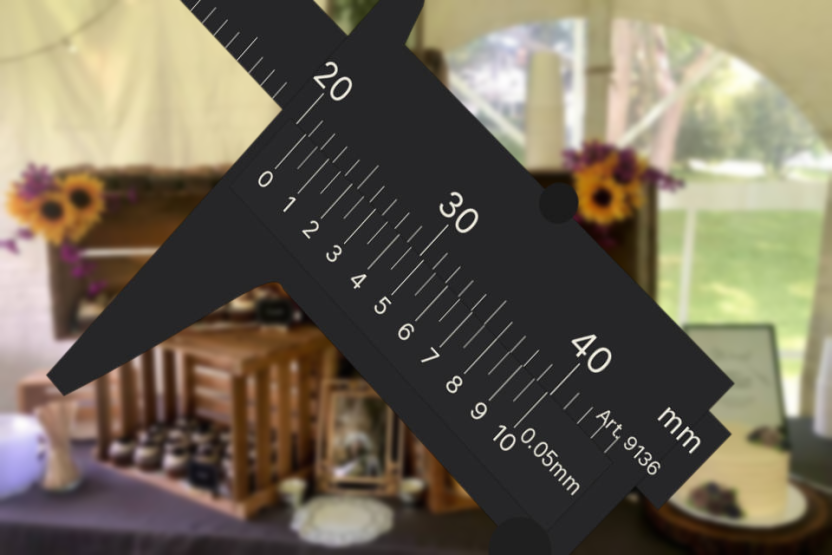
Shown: 20.8 mm
